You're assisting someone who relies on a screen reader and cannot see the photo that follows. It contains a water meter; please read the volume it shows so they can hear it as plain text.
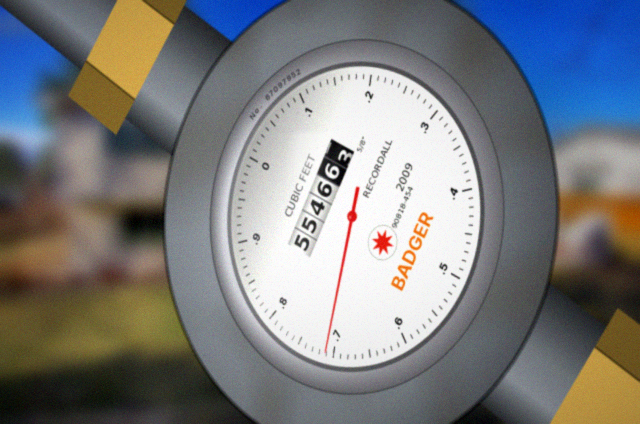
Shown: 554662.71 ft³
